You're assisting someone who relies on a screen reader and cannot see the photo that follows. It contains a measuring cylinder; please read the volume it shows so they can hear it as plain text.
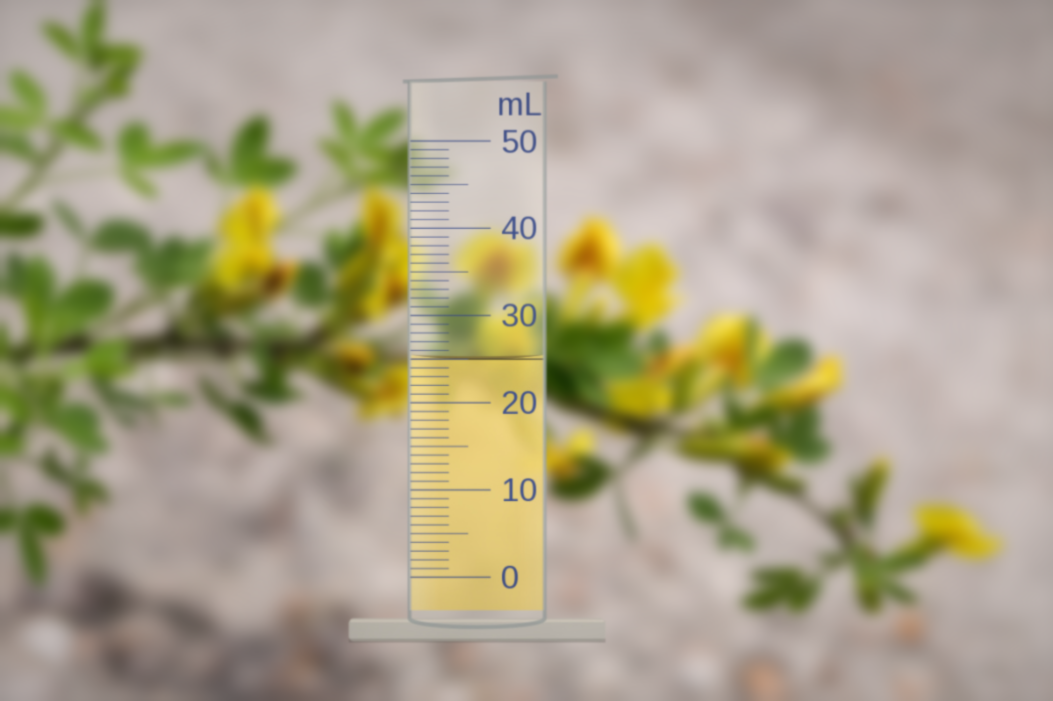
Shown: 25 mL
